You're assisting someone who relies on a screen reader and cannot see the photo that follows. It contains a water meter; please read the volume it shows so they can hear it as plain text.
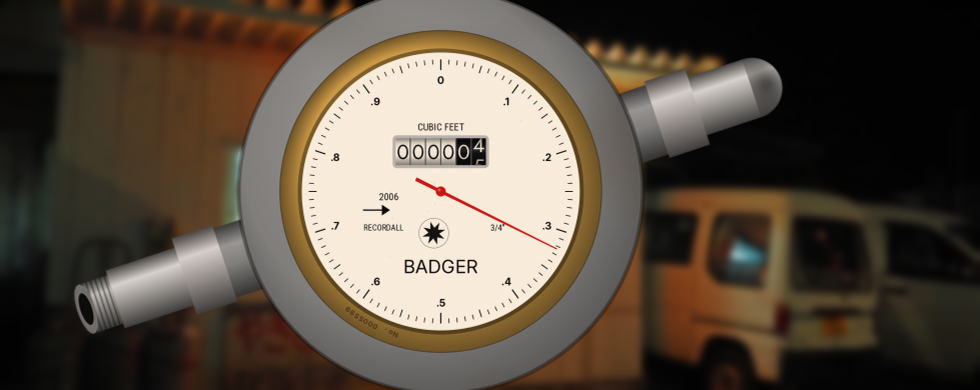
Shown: 4.32 ft³
